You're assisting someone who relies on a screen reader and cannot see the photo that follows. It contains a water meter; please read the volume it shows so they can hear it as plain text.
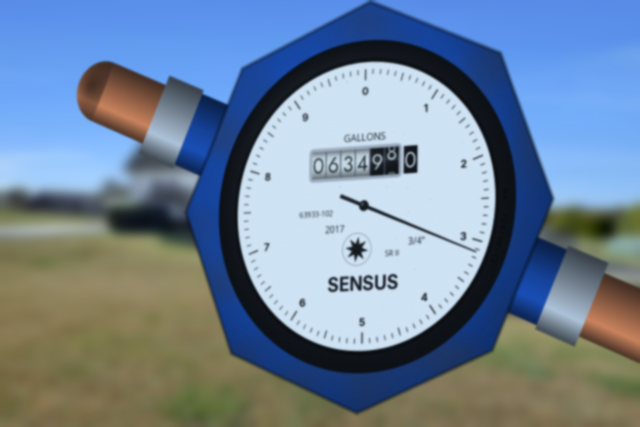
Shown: 634983.1 gal
